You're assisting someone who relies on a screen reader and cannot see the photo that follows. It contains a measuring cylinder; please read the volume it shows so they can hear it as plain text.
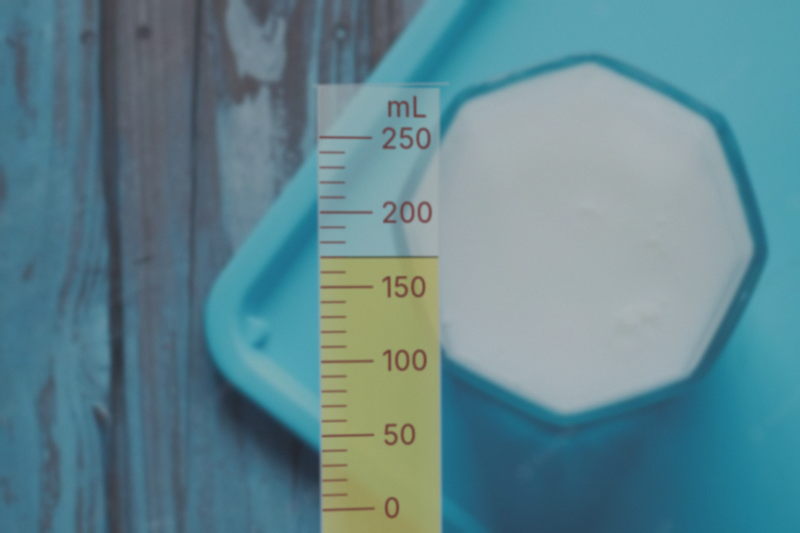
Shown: 170 mL
